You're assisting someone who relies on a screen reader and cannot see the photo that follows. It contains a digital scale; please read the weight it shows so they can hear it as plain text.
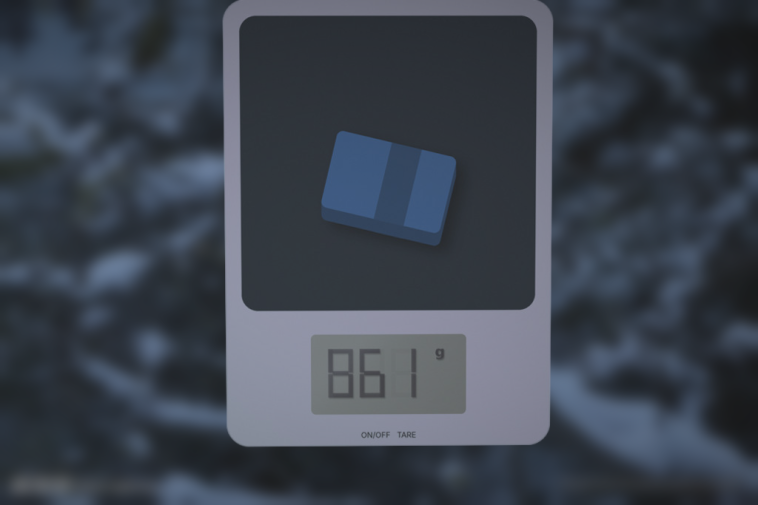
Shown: 861 g
